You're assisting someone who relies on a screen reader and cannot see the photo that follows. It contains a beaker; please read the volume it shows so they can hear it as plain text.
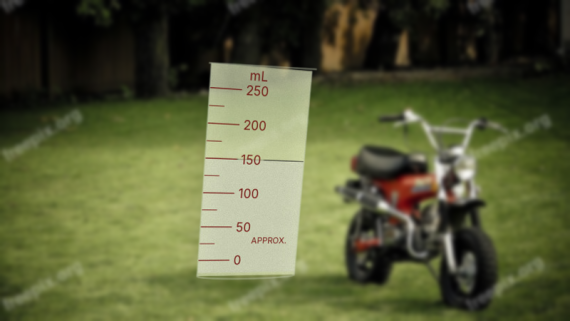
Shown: 150 mL
